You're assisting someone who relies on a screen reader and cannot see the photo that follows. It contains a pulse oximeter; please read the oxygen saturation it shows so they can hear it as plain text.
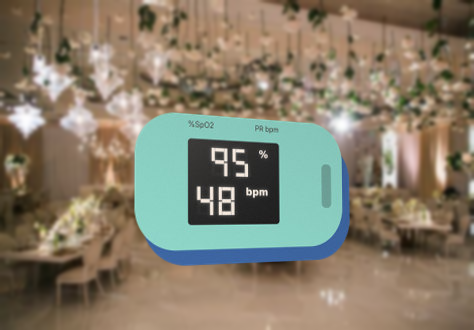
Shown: 95 %
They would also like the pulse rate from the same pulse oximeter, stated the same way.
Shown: 48 bpm
